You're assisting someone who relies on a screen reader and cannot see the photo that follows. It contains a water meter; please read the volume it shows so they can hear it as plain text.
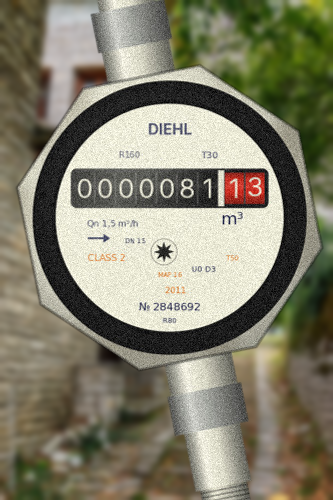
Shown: 81.13 m³
